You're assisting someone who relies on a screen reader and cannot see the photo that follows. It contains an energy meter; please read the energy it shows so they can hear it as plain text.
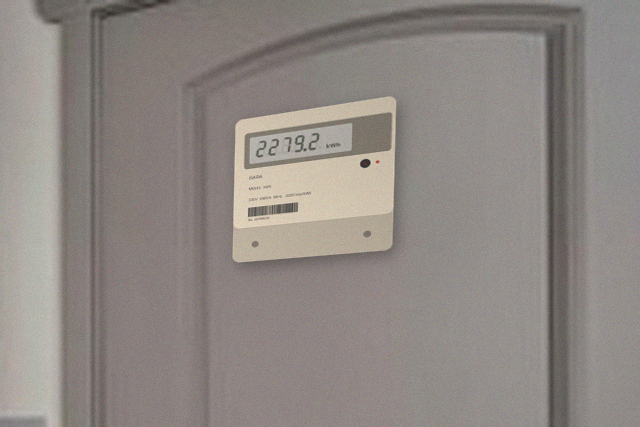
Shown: 2279.2 kWh
